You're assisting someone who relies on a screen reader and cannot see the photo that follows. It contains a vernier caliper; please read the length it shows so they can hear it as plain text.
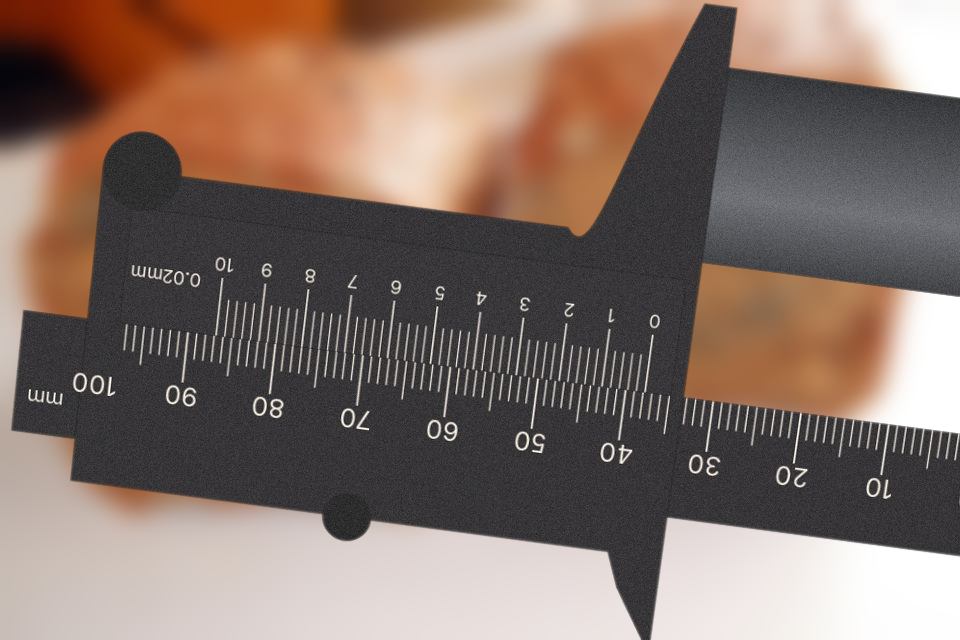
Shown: 37.8 mm
